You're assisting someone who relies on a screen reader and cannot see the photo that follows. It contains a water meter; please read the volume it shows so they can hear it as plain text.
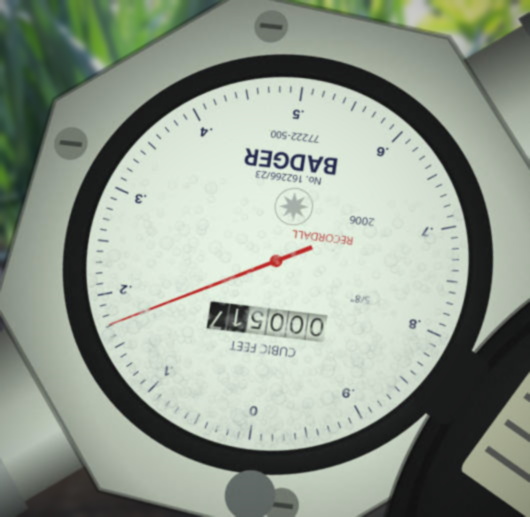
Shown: 517.17 ft³
